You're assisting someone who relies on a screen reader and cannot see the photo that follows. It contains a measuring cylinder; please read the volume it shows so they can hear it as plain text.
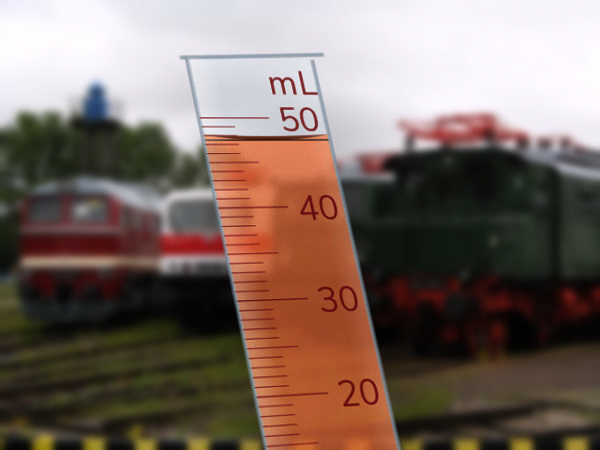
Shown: 47.5 mL
